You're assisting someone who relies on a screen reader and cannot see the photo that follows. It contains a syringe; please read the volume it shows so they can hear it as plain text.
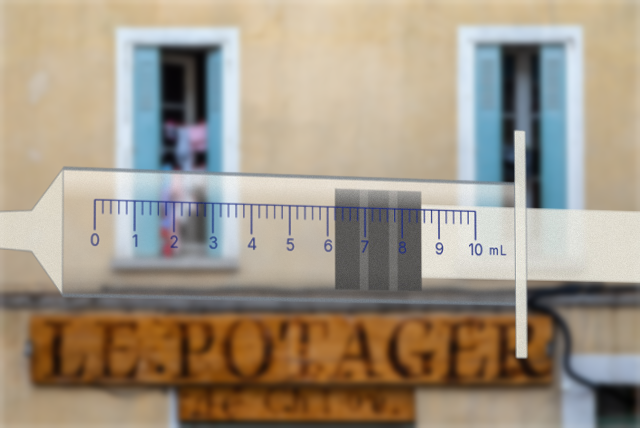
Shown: 6.2 mL
